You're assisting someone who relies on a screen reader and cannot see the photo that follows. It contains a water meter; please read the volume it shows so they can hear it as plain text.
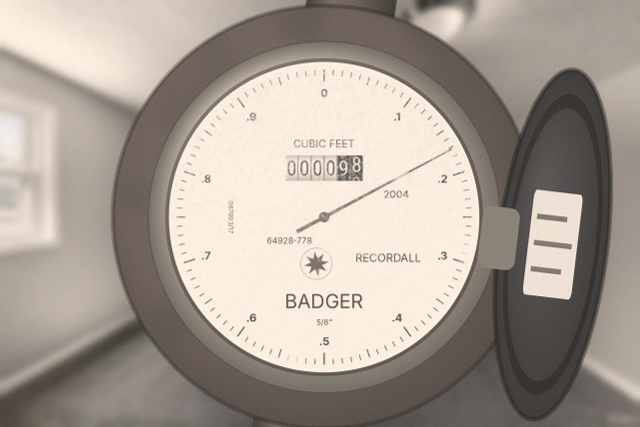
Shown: 98.17 ft³
